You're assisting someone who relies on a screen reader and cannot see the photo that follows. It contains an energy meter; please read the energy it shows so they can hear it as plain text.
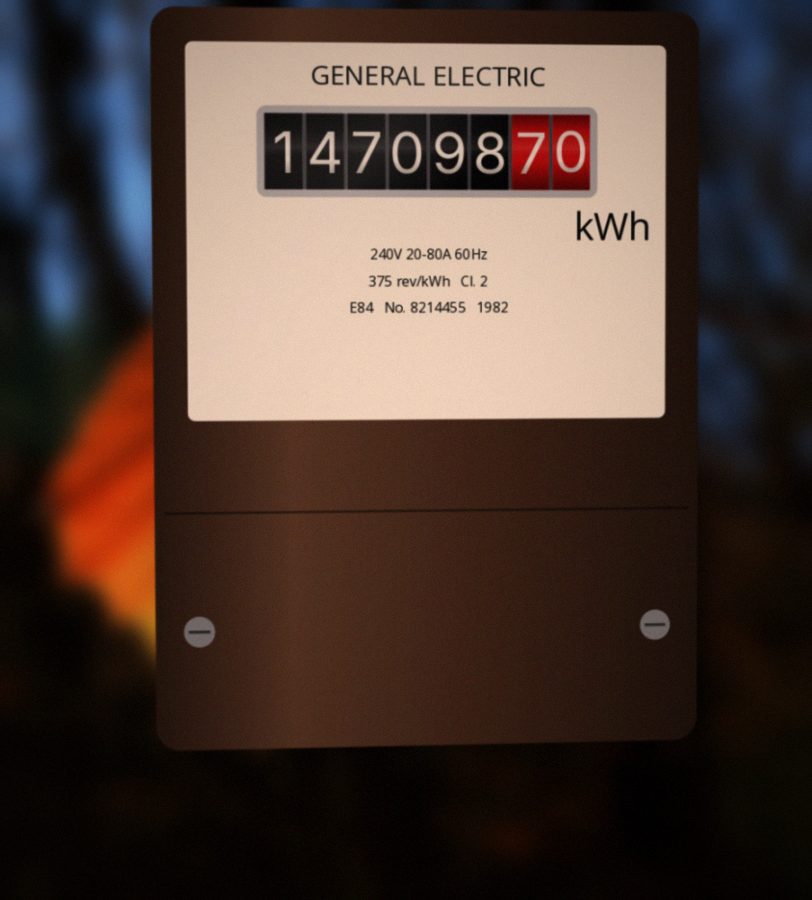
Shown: 147098.70 kWh
